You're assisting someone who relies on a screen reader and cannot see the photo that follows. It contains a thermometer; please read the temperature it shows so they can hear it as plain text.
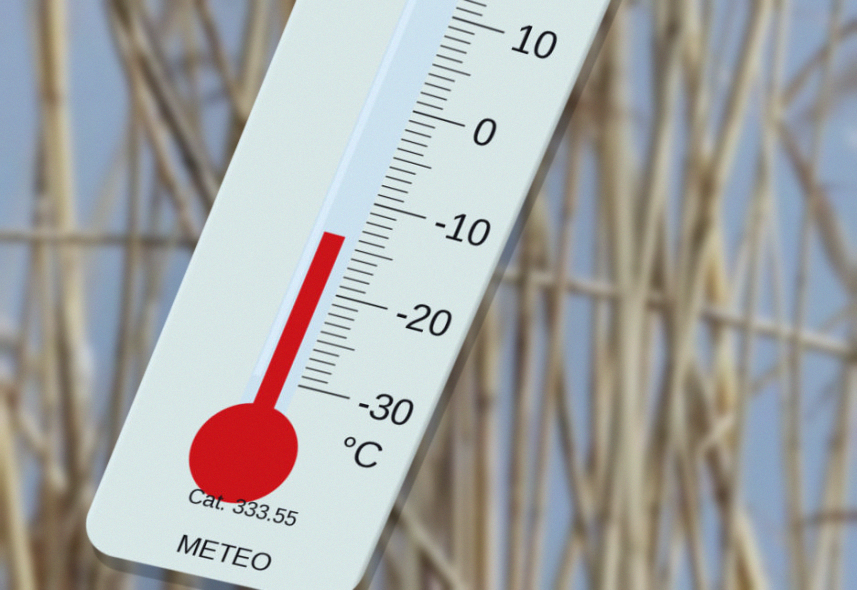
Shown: -14 °C
